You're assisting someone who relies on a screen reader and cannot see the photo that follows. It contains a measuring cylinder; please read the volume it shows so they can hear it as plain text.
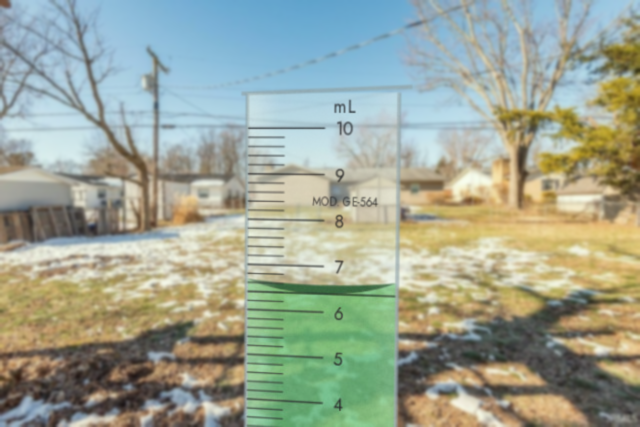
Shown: 6.4 mL
